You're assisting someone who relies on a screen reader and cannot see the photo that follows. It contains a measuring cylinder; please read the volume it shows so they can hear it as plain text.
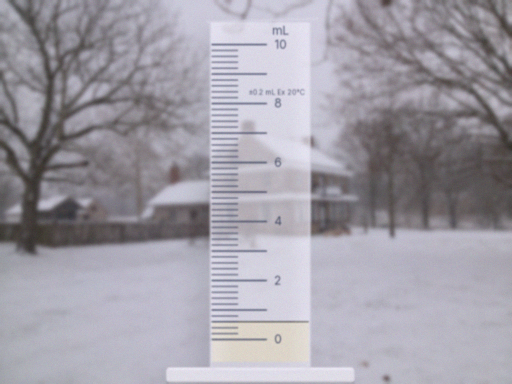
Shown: 0.6 mL
